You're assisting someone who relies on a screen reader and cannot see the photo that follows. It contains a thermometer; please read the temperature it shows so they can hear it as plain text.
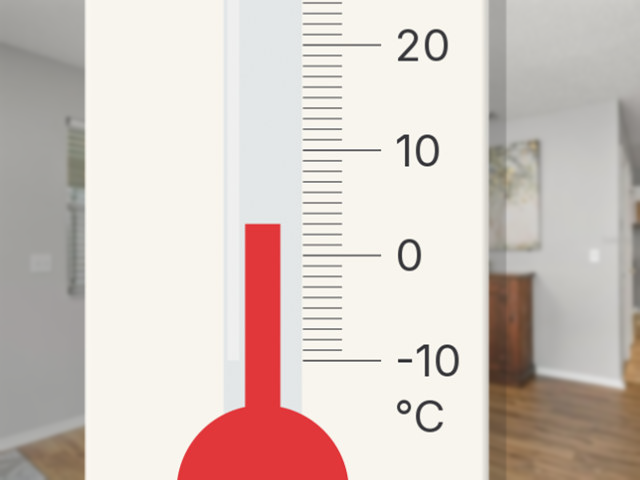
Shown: 3 °C
